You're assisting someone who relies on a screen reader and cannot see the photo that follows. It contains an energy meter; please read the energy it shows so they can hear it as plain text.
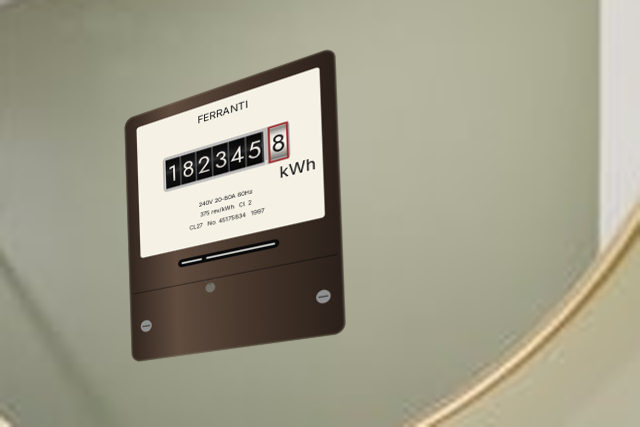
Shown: 182345.8 kWh
